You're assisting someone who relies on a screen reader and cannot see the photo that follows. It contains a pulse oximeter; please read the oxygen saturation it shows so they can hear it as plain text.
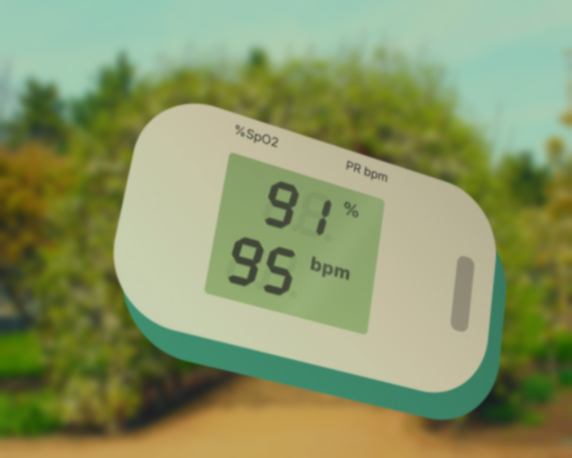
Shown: 91 %
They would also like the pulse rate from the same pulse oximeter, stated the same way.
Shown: 95 bpm
